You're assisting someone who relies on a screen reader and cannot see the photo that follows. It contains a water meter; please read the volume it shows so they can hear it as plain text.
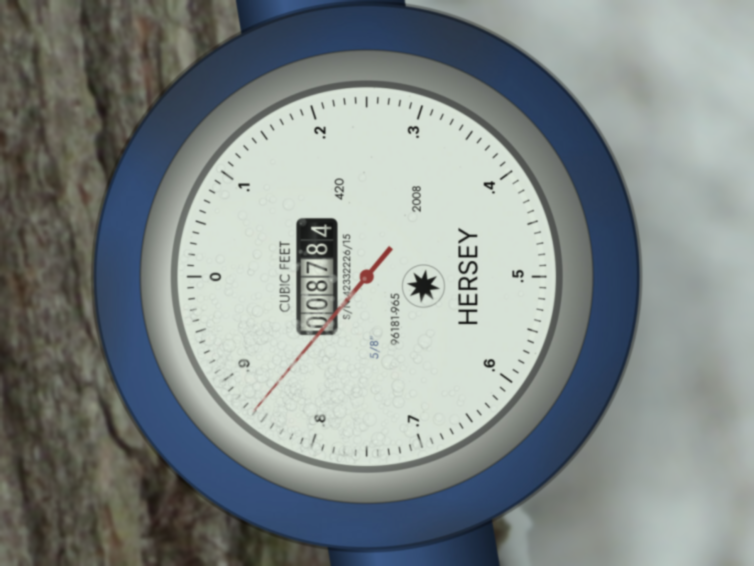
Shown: 8783.86 ft³
